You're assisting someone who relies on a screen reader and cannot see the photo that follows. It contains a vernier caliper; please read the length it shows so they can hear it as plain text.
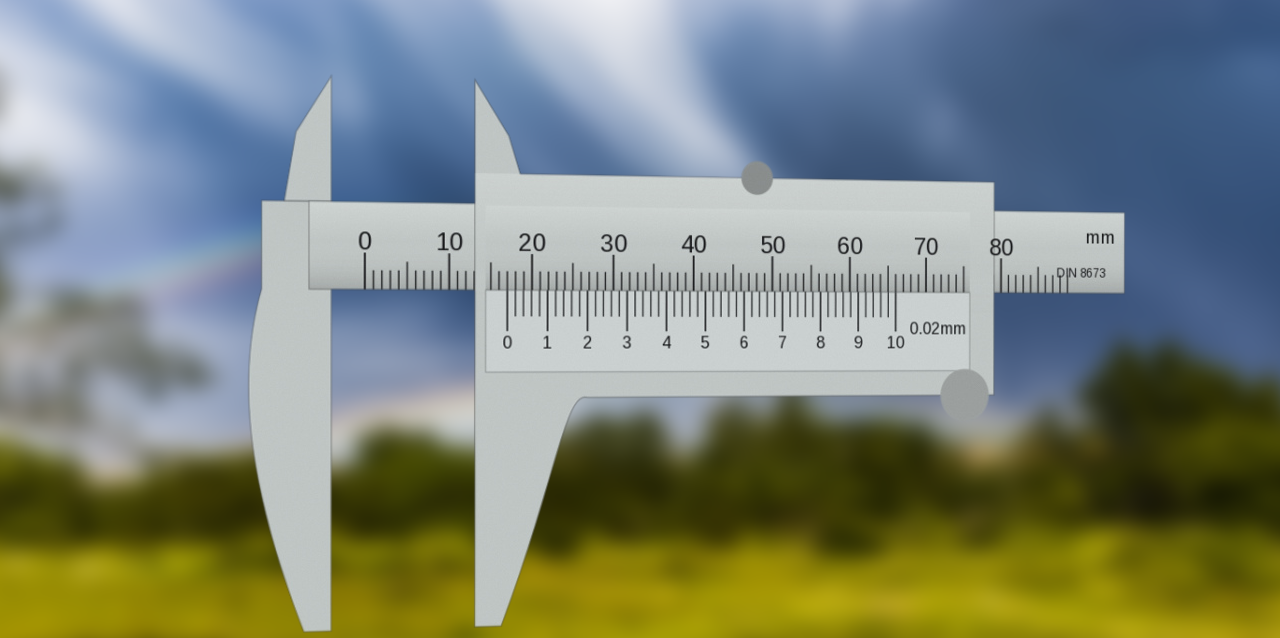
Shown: 17.0 mm
